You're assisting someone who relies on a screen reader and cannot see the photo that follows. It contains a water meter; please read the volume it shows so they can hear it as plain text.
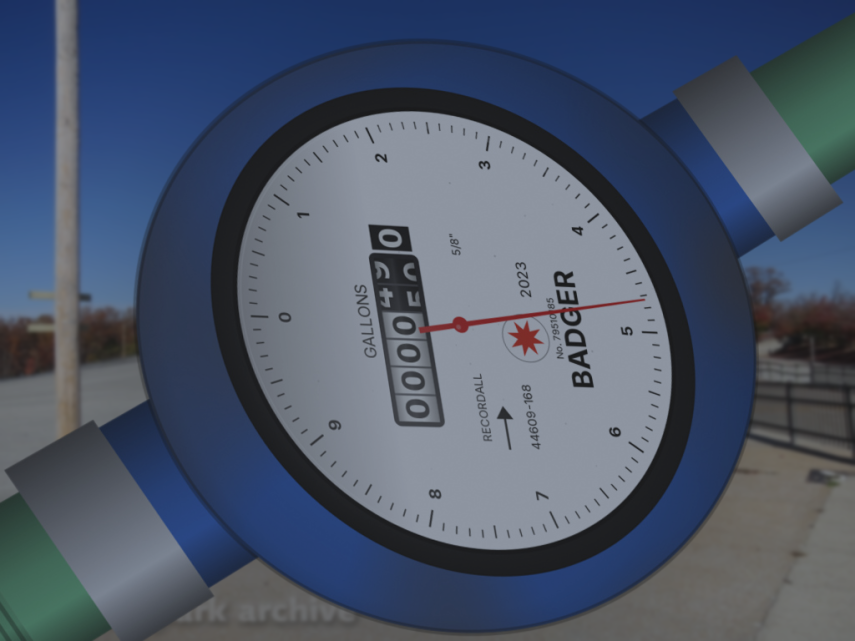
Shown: 494.7 gal
